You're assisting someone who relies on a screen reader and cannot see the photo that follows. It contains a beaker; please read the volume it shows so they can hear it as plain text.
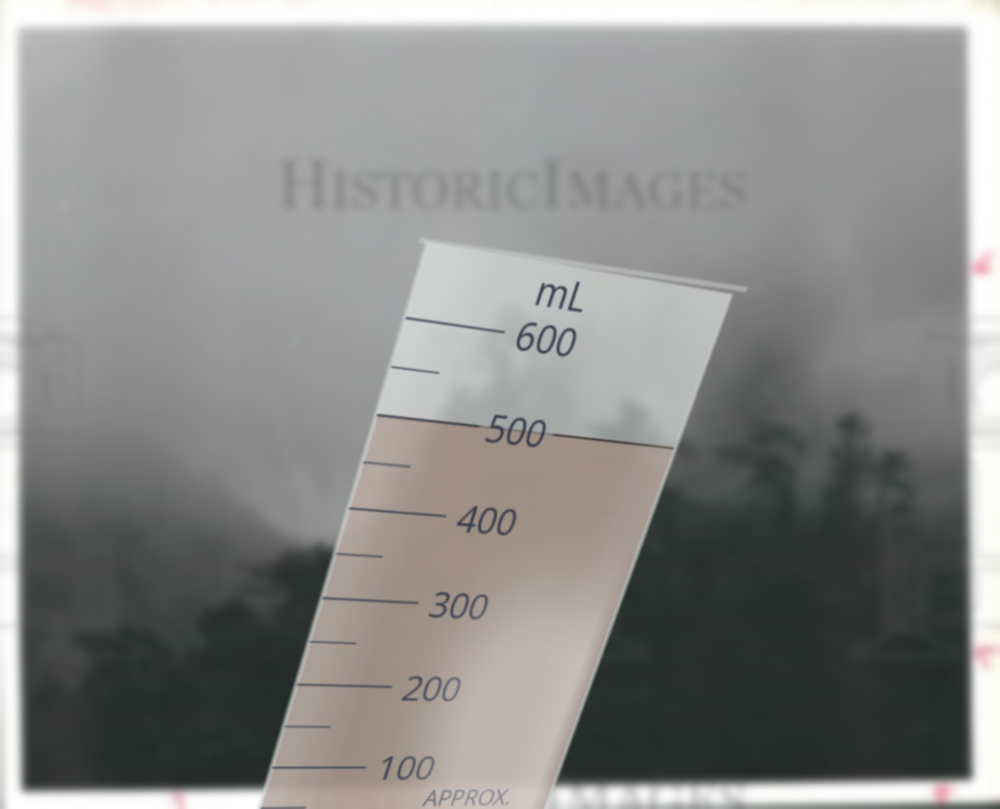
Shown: 500 mL
